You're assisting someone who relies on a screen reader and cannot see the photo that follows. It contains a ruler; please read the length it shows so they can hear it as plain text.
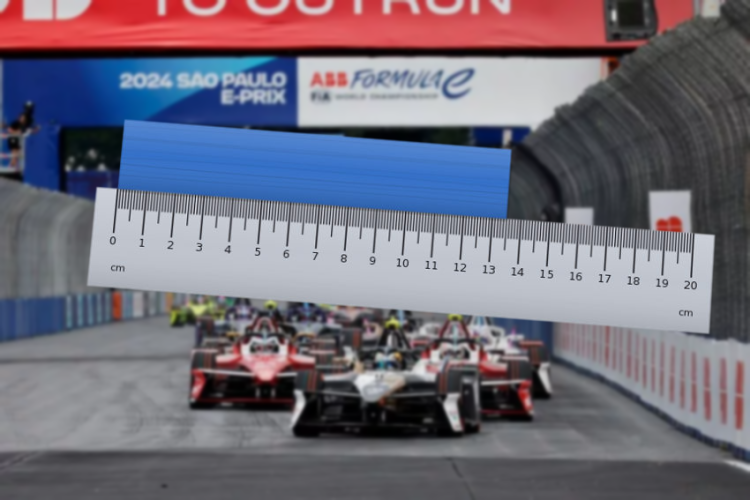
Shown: 13.5 cm
